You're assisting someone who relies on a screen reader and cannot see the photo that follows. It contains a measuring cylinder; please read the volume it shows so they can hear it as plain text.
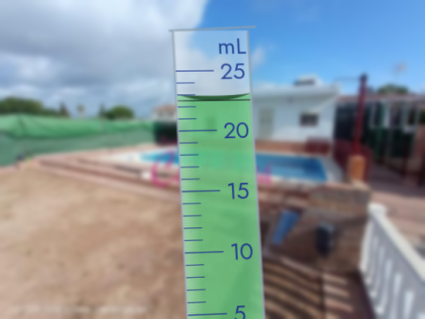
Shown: 22.5 mL
